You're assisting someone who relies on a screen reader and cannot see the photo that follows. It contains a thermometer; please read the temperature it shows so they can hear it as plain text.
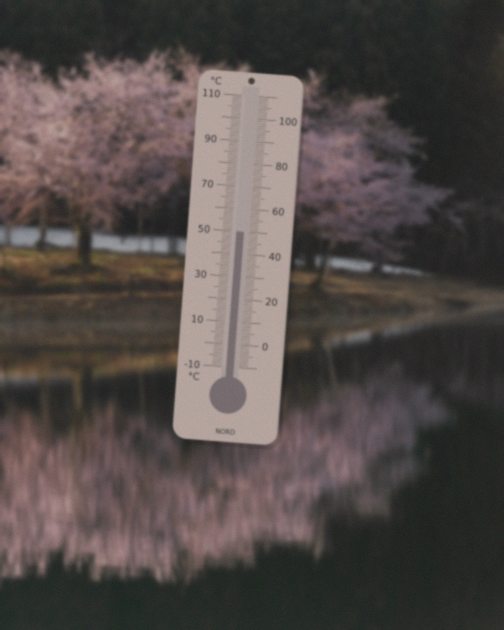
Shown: 50 °C
